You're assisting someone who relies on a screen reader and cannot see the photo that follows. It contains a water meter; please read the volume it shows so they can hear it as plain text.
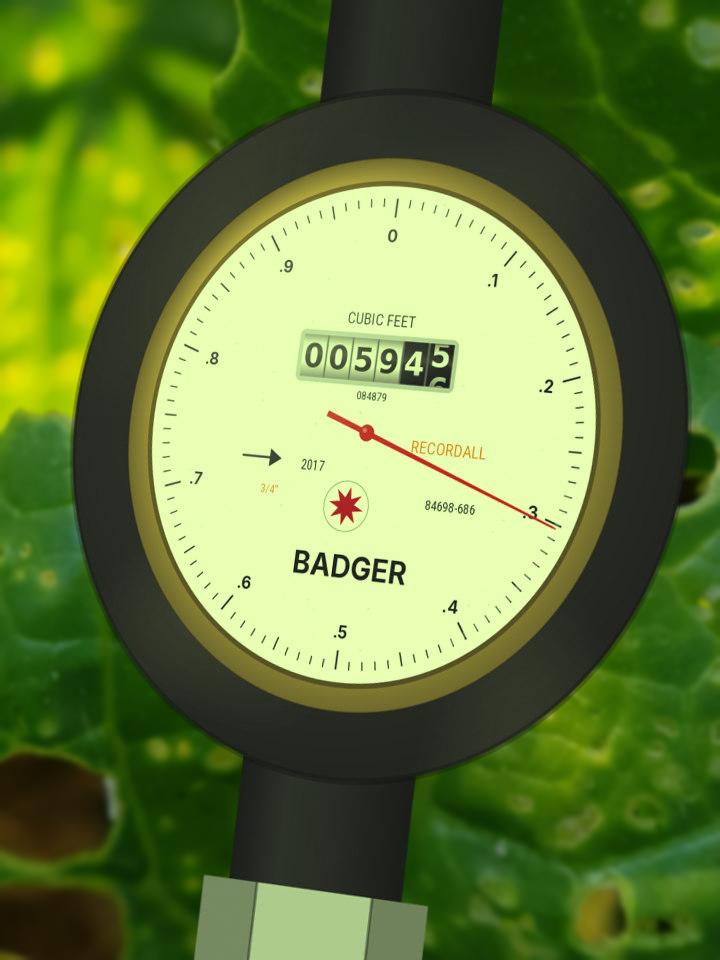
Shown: 5945.30 ft³
